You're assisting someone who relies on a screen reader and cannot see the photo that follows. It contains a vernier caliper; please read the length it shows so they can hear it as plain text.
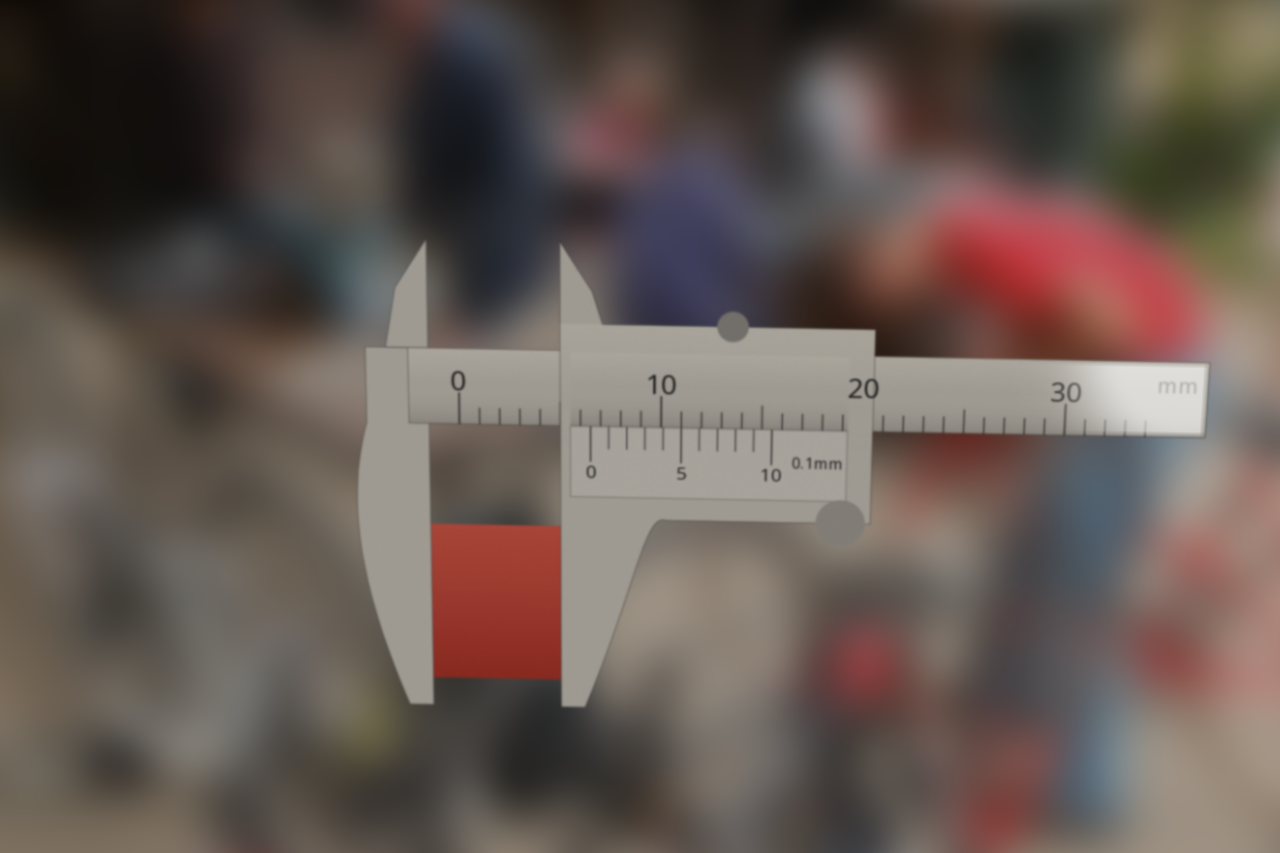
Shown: 6.5 mm
